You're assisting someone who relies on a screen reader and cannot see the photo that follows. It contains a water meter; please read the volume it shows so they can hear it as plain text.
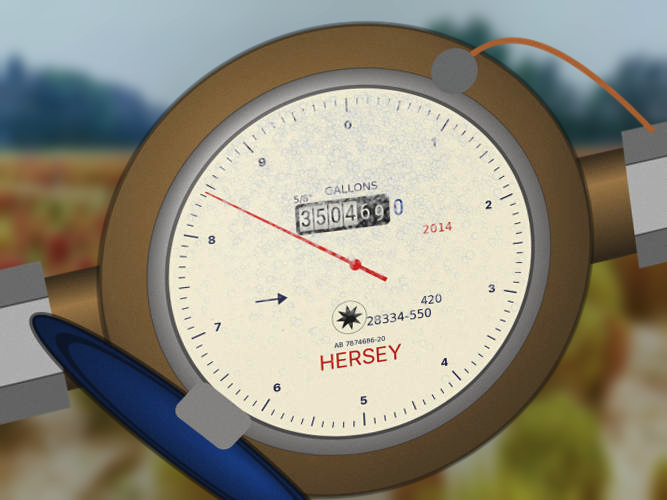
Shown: 3504688.4 gal
